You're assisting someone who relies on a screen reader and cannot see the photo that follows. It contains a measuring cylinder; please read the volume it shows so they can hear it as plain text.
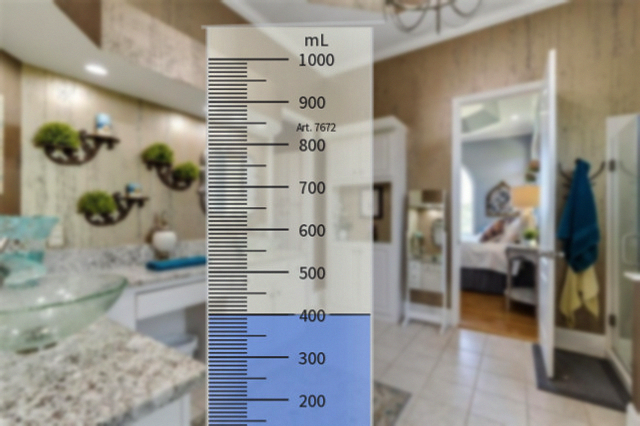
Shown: 400 mL
